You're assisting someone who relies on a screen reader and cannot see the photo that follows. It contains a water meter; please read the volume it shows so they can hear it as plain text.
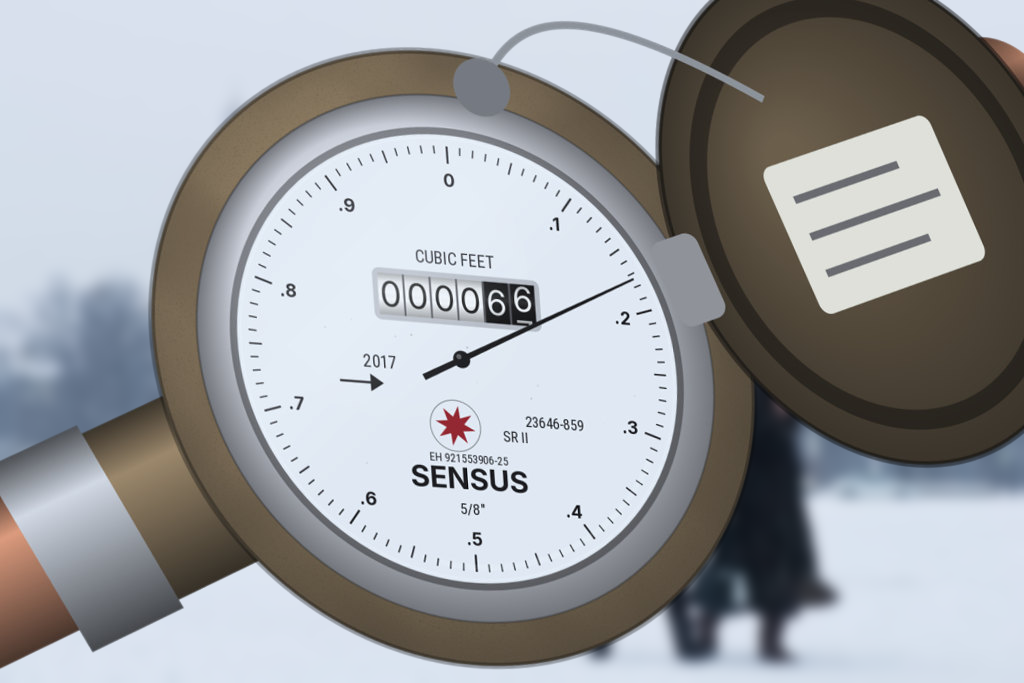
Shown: 66.17 ft³
